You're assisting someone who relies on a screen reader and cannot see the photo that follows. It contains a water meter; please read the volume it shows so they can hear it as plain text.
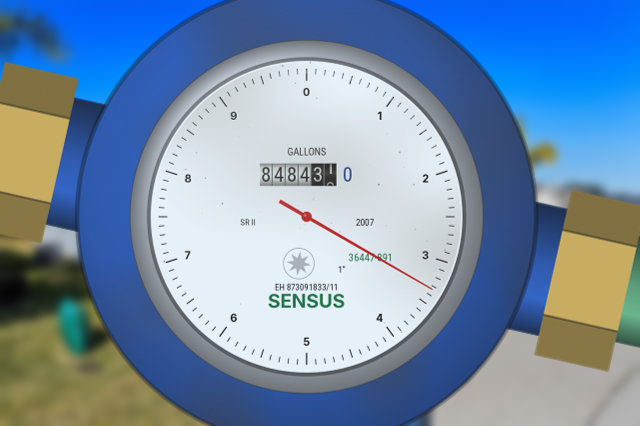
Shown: 8484313.3 gal
